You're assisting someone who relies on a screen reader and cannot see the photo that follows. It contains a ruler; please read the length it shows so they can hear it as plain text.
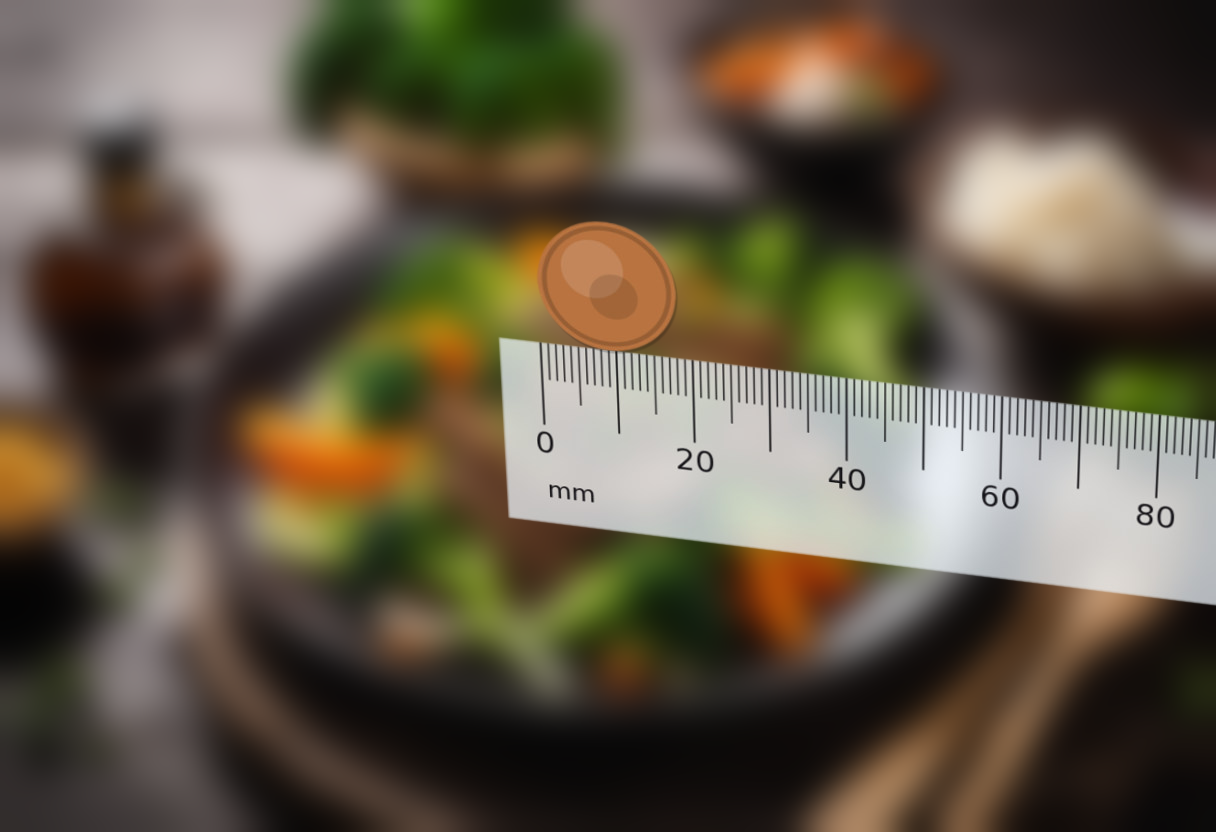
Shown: 18 mm
